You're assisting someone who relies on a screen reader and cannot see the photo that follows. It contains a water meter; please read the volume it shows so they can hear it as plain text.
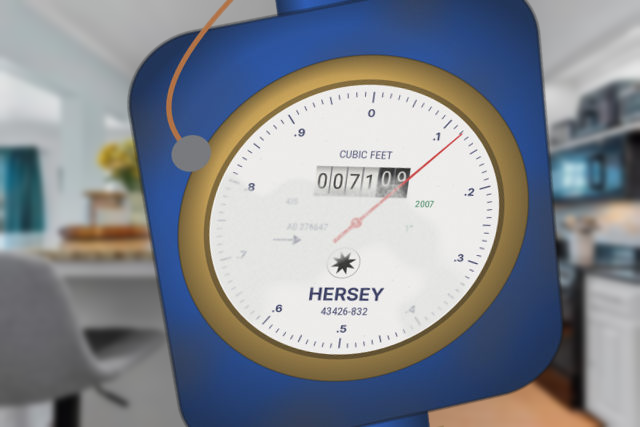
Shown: 7109.12 ft³
